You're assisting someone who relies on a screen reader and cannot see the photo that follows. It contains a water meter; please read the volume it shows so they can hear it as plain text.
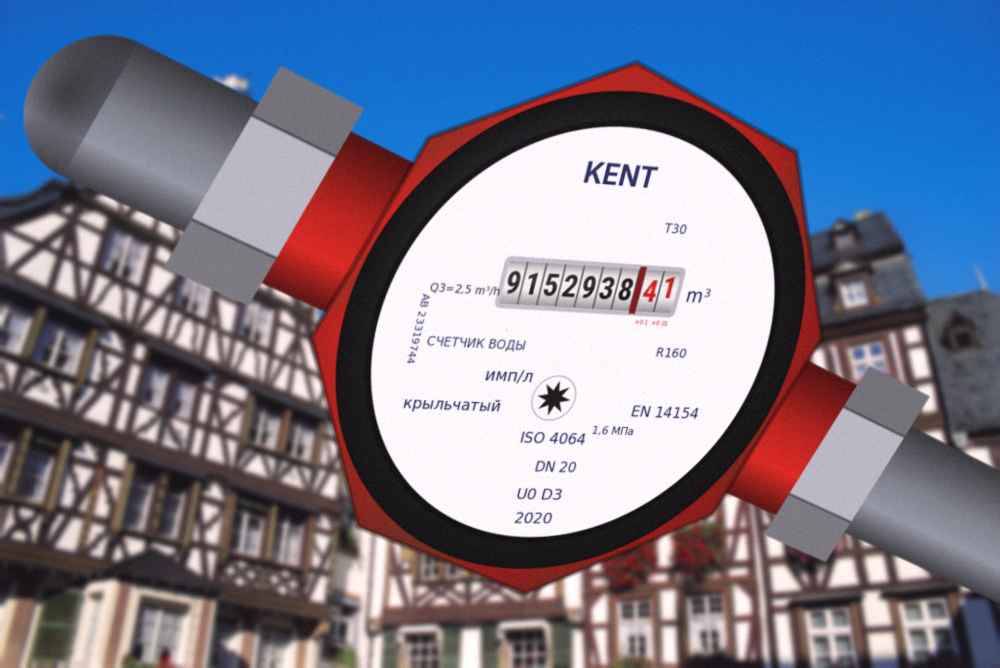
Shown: 9152938.41 m³
